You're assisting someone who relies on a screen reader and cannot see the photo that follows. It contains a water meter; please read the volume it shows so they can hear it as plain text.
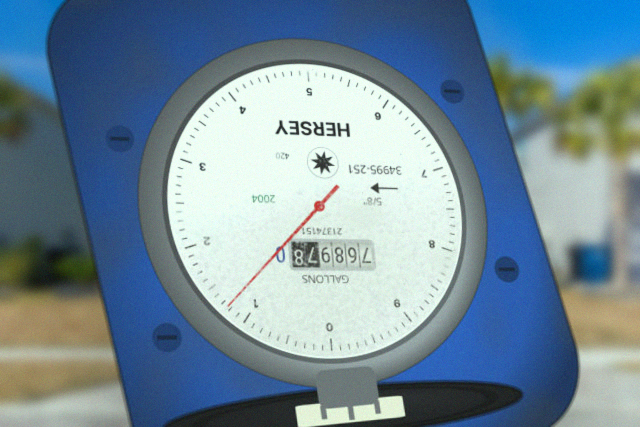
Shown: 7689781.2 gal
